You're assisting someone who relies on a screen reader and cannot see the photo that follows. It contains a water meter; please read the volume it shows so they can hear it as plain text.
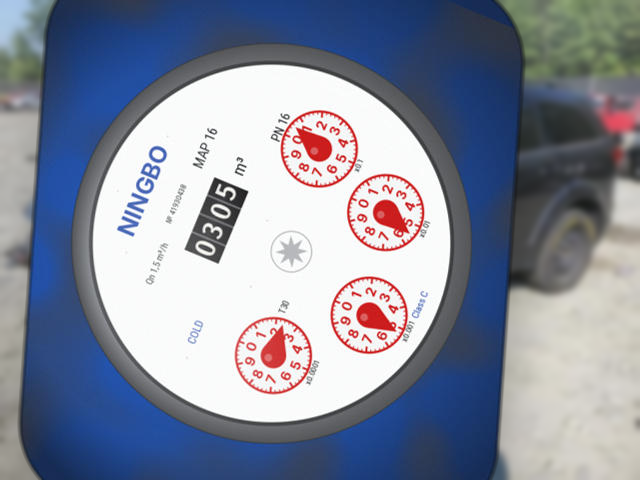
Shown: 305.0552 m³
